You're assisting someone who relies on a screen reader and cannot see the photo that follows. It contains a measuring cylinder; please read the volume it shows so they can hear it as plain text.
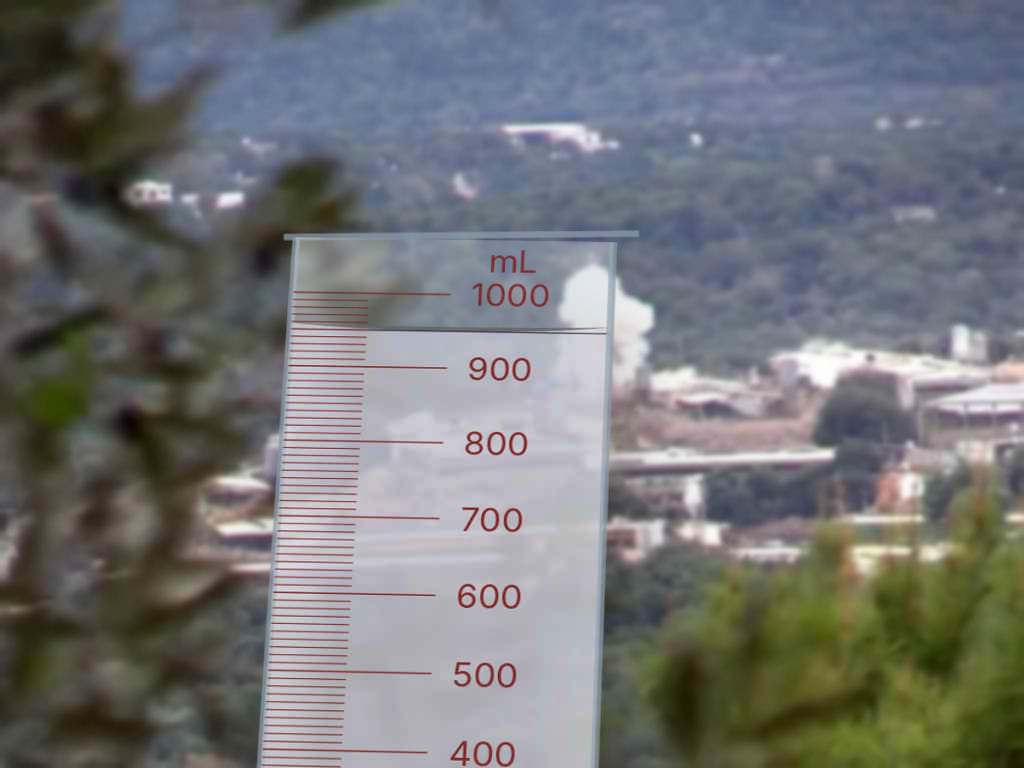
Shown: 950 mL
